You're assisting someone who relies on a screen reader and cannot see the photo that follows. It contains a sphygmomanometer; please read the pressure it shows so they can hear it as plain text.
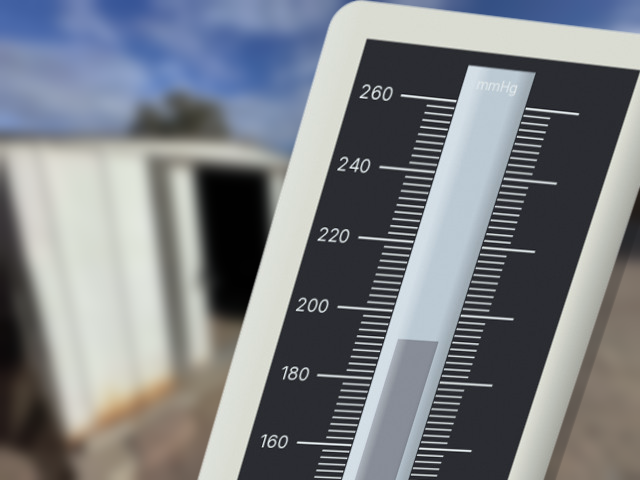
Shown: 192 mmHg
